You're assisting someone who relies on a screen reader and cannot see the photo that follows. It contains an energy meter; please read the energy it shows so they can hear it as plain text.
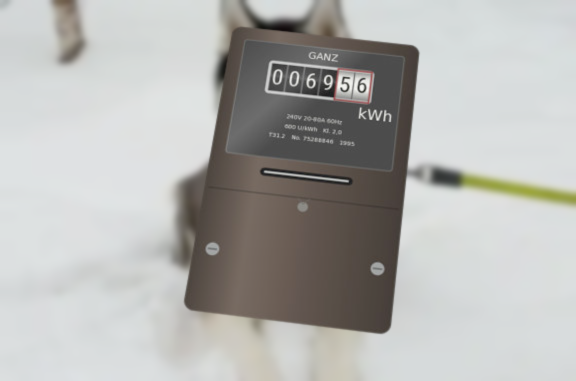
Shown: 69.56 kWh
